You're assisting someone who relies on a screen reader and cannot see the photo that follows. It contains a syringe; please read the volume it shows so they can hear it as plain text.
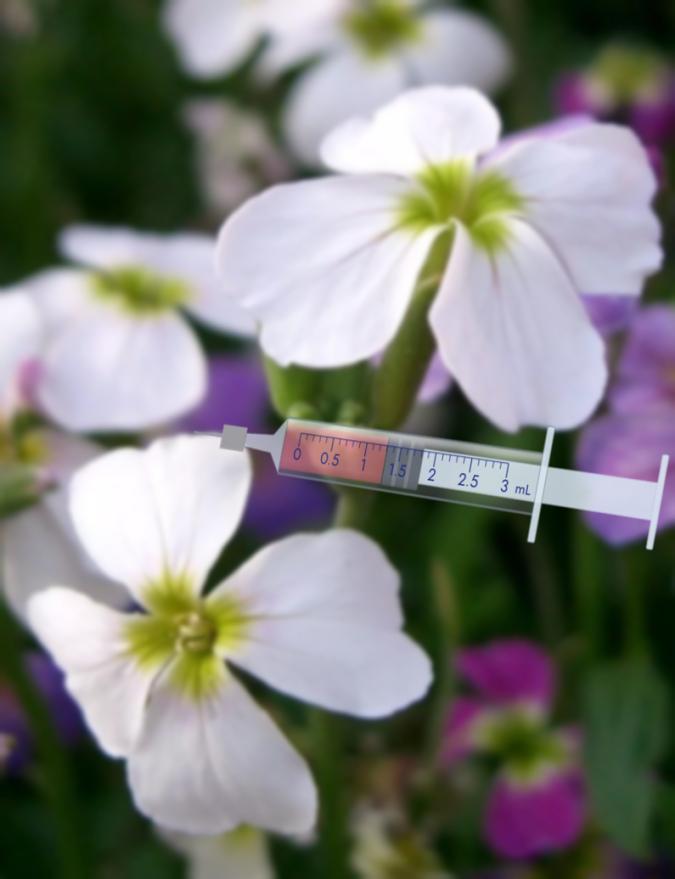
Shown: 1.3 mL
